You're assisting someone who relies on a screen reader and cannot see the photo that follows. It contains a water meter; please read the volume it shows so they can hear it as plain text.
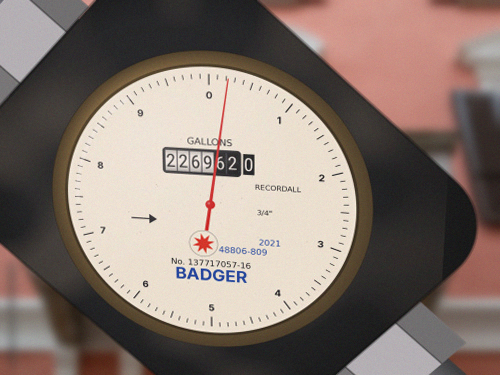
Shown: 2269620.2 gal
